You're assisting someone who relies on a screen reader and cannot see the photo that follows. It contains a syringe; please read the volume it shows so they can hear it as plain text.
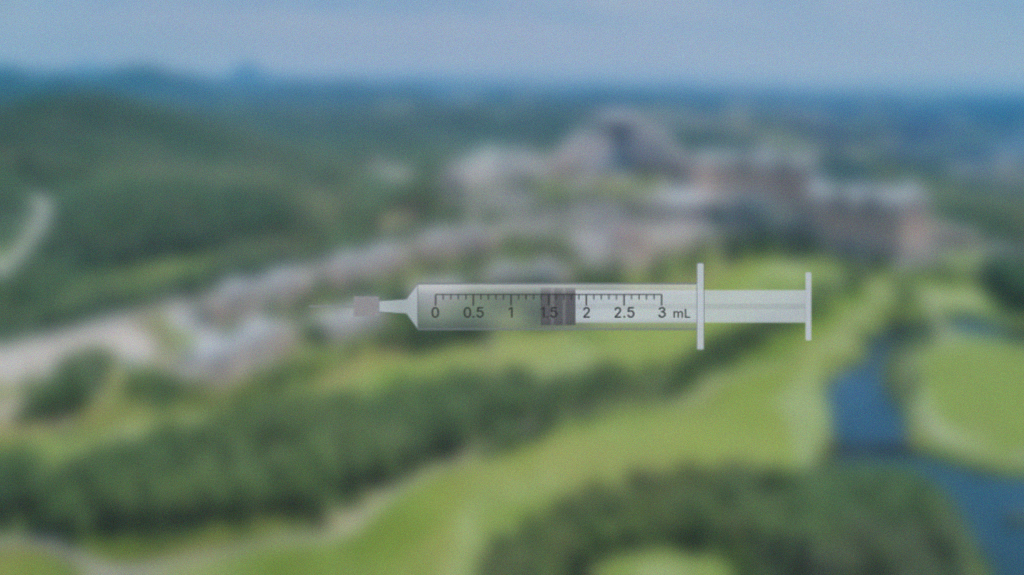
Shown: 1.4 mL
